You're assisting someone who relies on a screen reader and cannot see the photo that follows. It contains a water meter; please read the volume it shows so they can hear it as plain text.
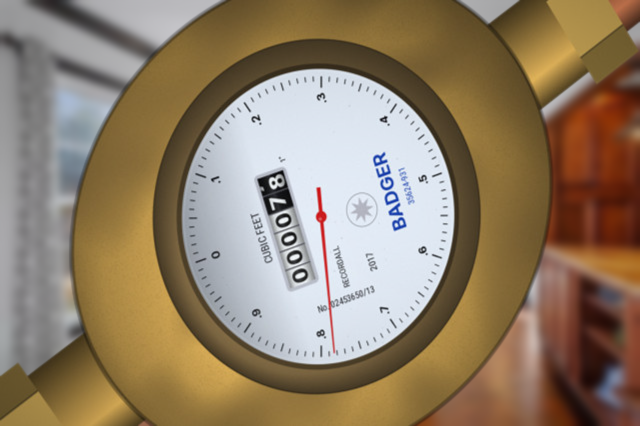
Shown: 77.78 ft³
